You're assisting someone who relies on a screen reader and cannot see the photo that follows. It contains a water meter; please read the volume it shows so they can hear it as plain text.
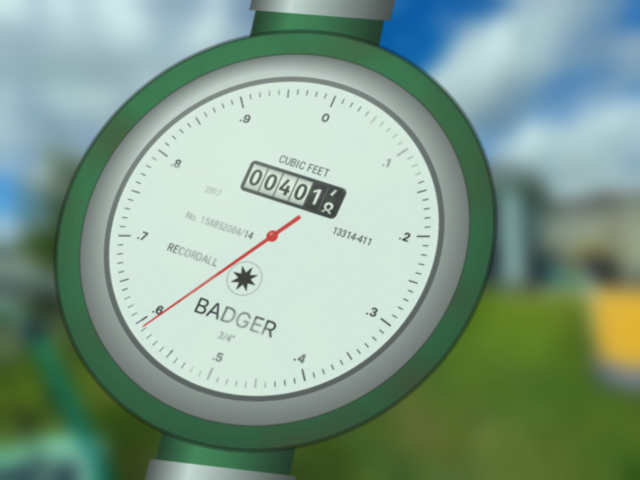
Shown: 4017.59 ft³
